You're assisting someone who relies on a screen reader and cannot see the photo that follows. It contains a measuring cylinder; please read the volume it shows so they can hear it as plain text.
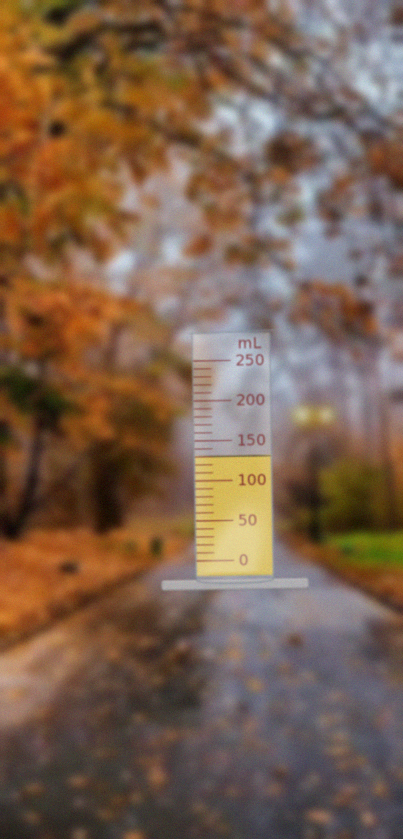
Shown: 130 mL
